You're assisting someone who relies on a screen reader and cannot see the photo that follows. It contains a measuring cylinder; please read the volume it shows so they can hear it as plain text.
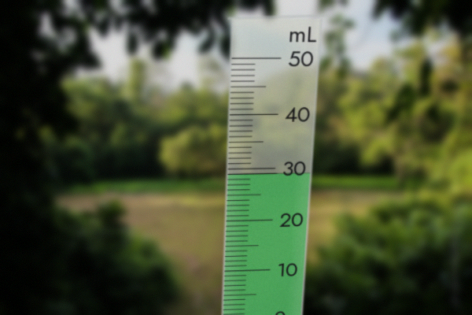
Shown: 29 mL
